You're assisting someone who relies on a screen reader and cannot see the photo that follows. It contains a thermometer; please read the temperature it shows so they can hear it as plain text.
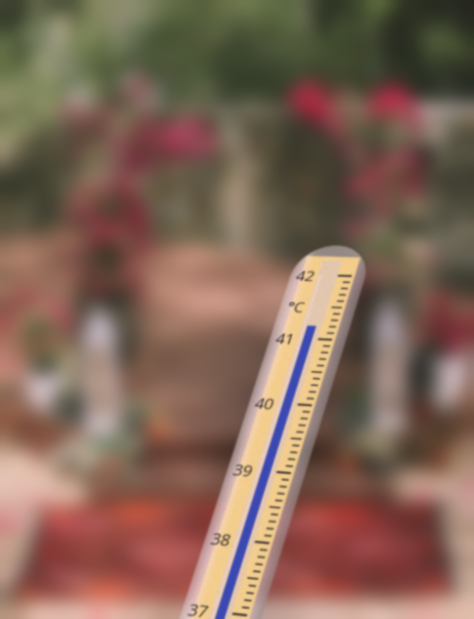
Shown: 41.2 °C
